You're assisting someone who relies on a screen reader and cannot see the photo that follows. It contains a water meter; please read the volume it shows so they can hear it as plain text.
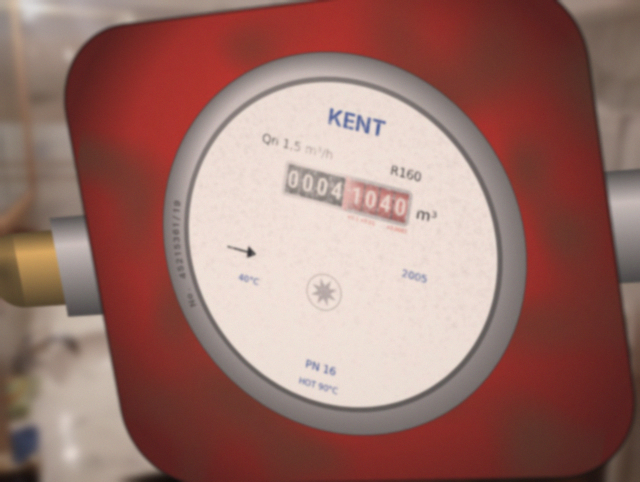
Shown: 4.1040 m³
